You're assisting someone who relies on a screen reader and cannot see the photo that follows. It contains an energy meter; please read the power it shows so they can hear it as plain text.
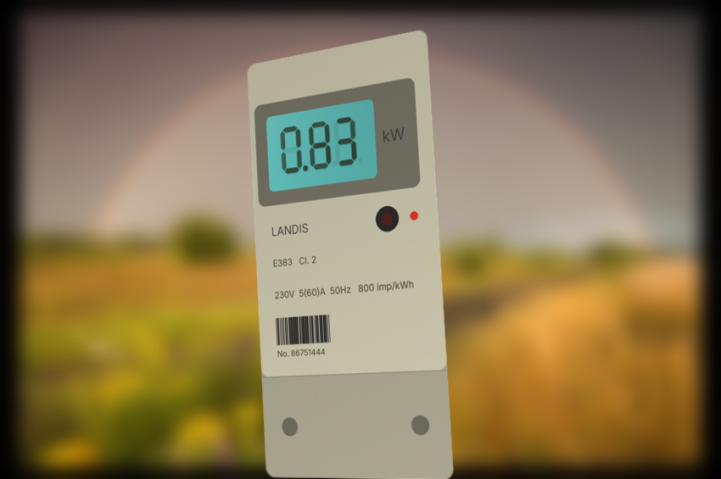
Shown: 0.83 kW
